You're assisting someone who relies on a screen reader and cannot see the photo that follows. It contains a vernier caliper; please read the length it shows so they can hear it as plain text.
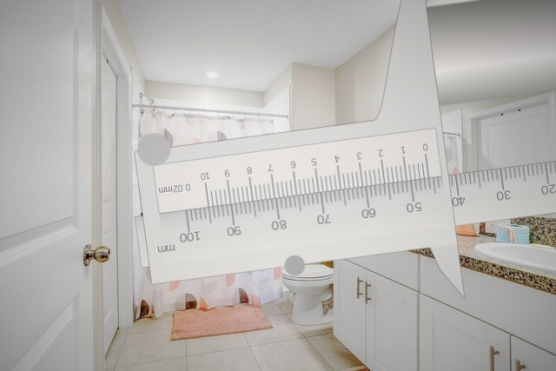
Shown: 46.0 mm
